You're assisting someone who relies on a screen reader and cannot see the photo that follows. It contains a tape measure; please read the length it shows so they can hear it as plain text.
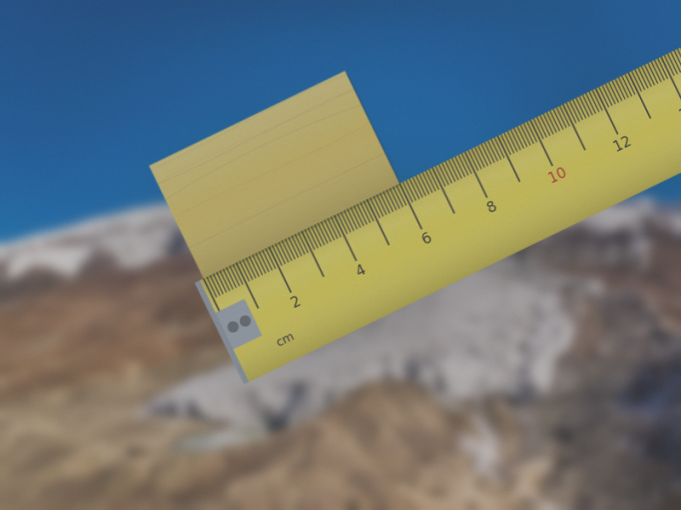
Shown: 6 cm
